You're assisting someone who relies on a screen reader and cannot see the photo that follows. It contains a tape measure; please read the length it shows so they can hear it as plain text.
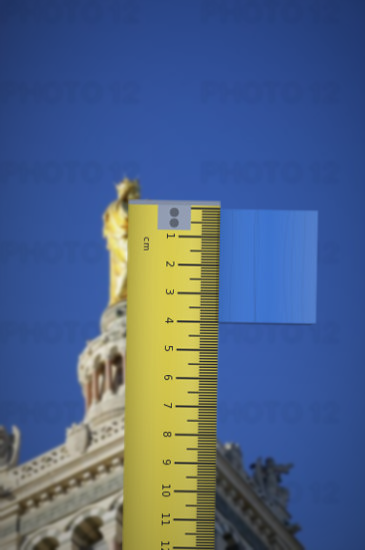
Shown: 4 cm
